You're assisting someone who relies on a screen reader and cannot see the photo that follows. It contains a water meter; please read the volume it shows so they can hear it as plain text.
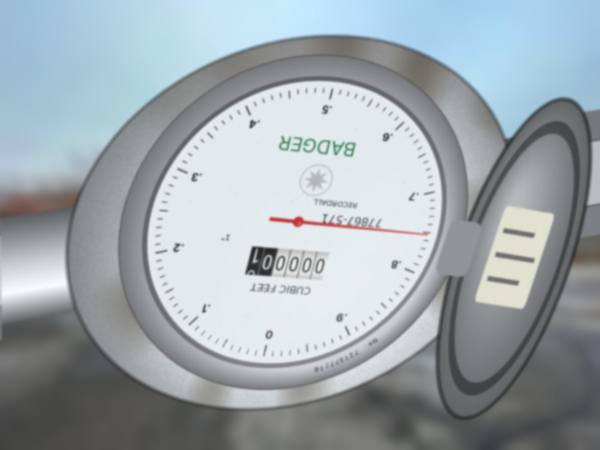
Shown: 0.75 ft³
